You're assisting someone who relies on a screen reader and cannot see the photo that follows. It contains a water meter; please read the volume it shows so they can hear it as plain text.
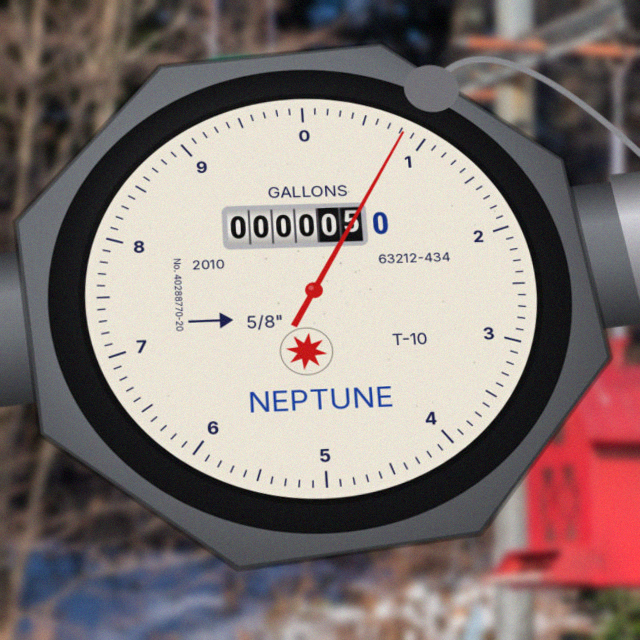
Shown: 50.8 gal
